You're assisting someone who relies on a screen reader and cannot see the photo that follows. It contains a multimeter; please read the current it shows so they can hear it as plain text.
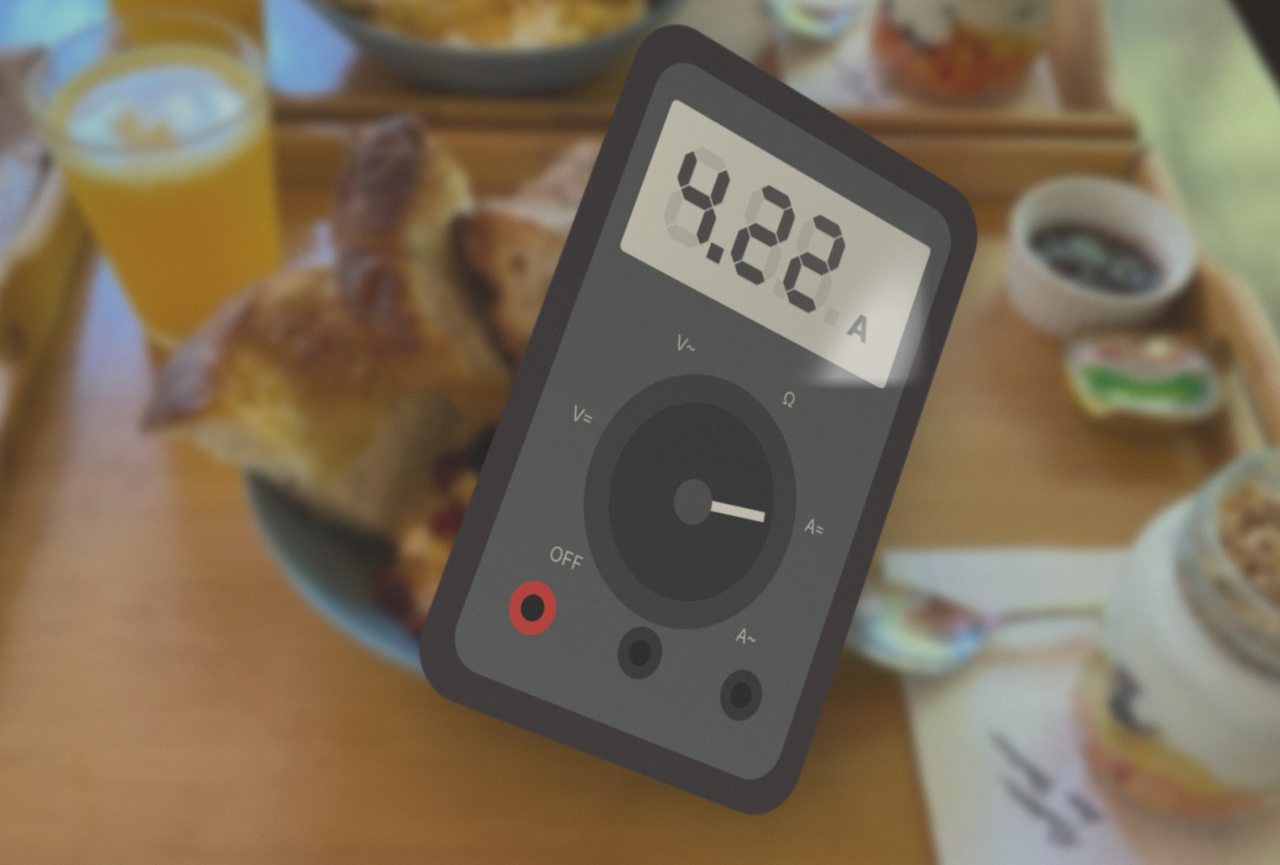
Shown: 4.22 A
